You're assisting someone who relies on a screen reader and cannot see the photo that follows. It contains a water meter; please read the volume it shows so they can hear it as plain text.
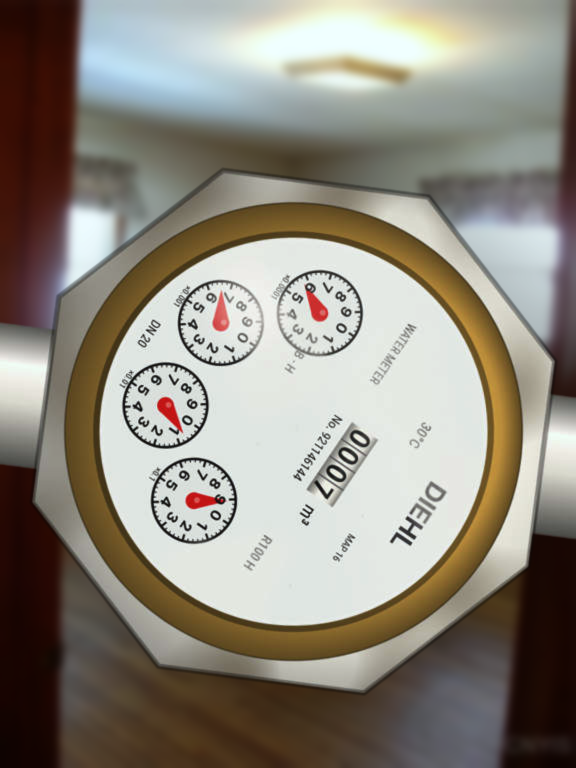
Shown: 6.9065 m³
